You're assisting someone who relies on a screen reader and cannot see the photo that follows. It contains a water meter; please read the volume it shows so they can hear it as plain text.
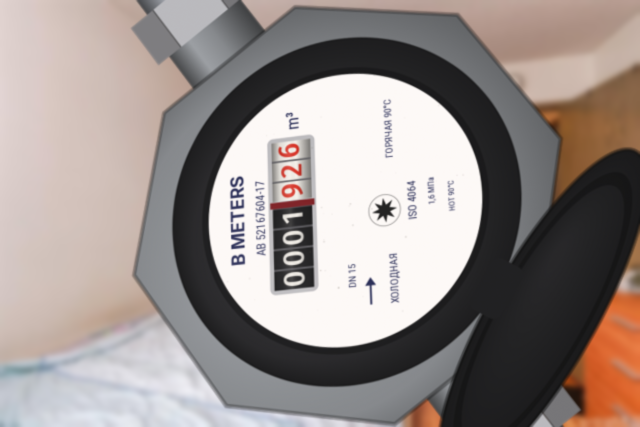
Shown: 1.926 m³
